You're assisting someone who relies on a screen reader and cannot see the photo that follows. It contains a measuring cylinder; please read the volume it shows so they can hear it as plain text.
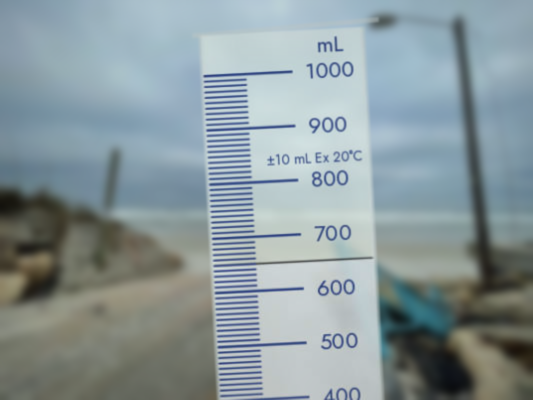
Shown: 650 mL
